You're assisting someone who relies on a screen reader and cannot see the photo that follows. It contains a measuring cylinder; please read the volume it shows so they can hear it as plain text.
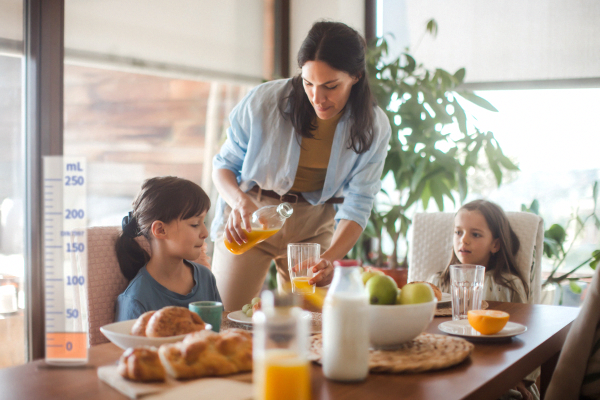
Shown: 20 mL
